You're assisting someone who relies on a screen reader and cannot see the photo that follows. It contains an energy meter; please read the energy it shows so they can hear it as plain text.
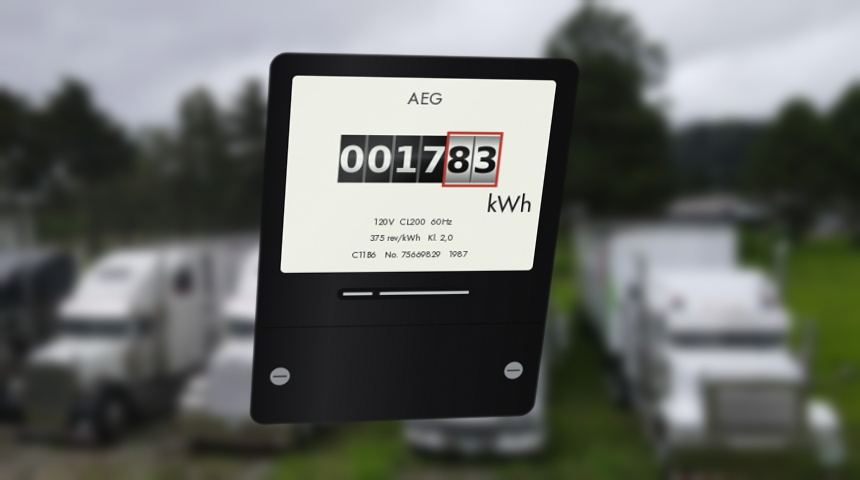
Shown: 17.83 kWh
